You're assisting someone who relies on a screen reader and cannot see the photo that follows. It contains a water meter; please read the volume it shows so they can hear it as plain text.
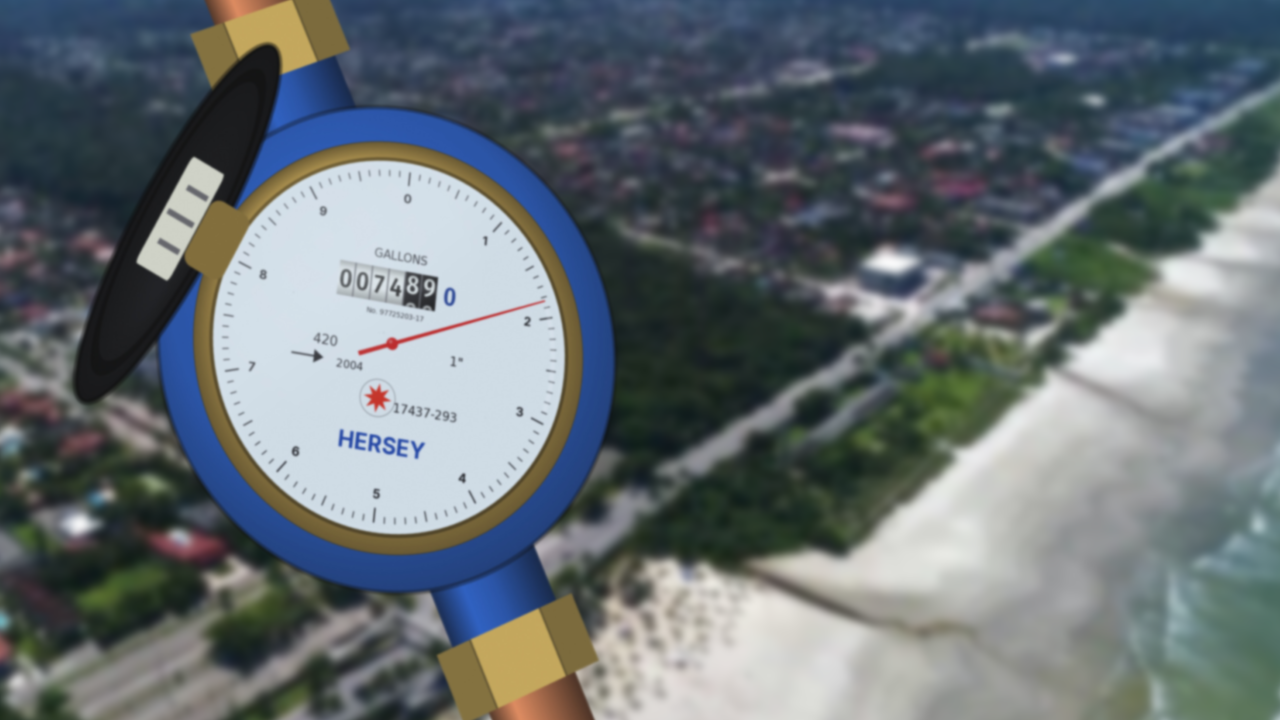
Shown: 74891.8 gal
